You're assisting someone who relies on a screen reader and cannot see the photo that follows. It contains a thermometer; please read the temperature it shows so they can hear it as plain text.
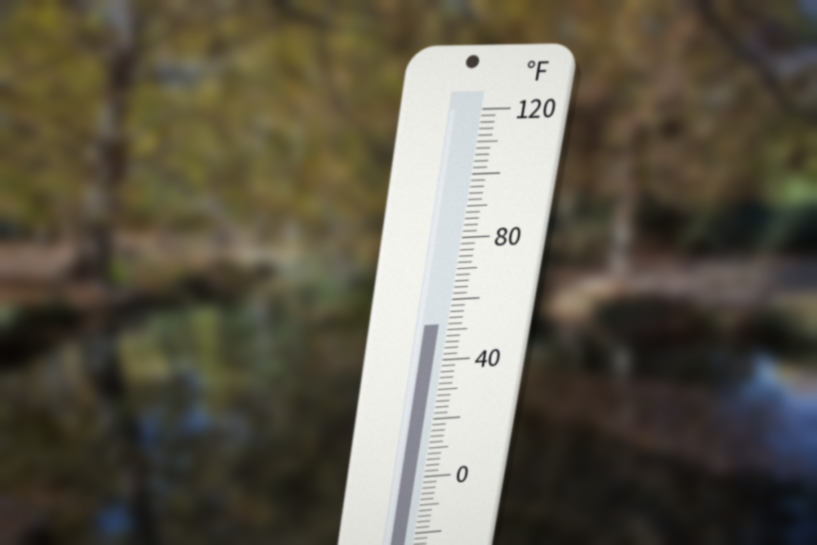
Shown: 52 °F
